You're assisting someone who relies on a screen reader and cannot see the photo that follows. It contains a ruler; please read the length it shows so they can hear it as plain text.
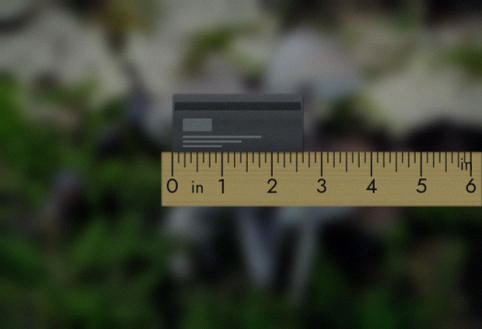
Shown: 2.625 in
